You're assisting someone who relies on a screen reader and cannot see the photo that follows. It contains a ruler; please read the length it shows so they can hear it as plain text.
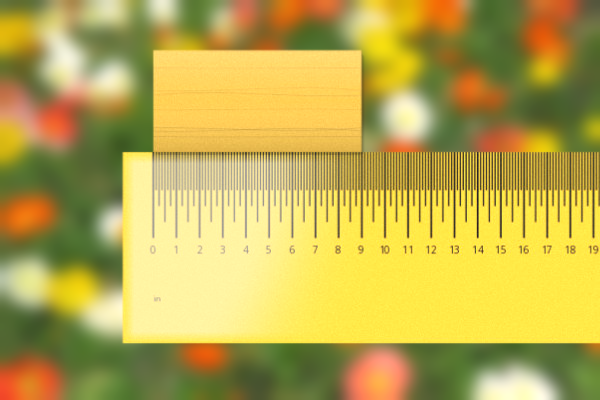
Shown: 9 in
